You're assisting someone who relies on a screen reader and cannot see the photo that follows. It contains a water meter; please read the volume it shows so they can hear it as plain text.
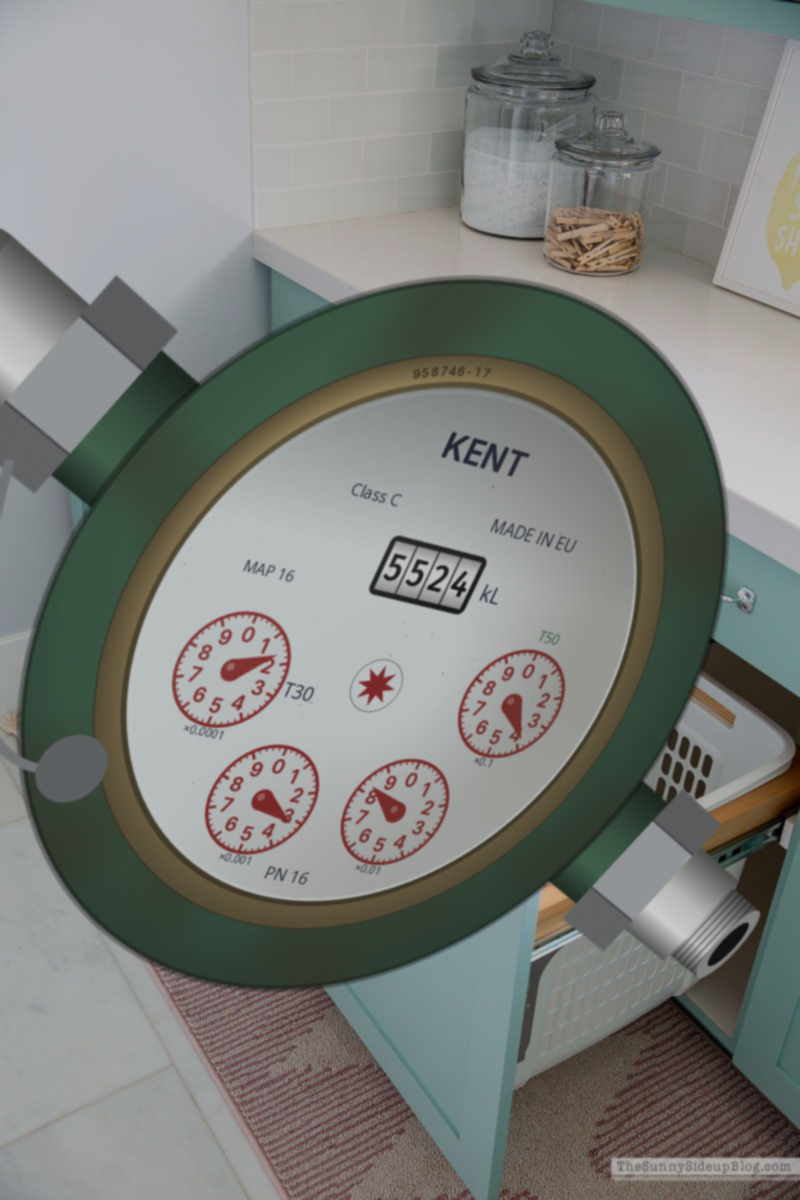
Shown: 5524.3831 kL
